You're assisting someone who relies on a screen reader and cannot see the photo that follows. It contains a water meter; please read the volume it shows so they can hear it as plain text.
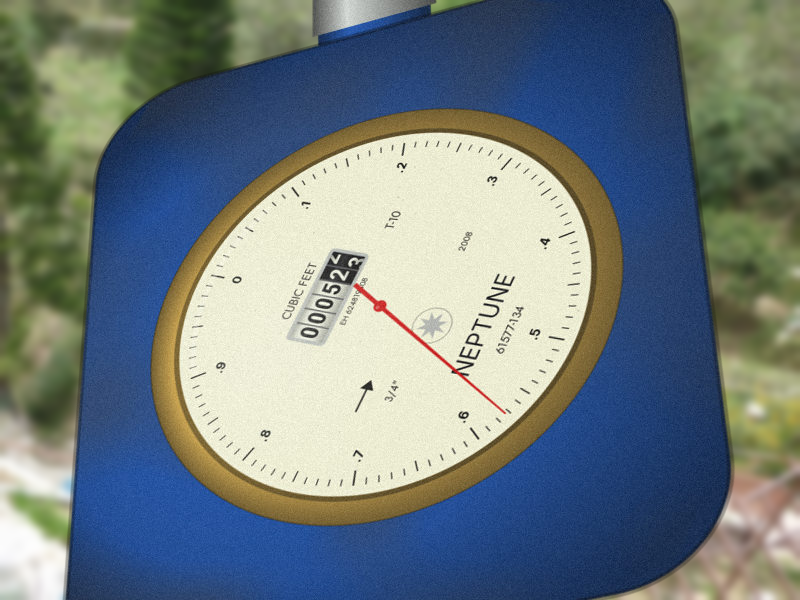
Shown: 522.57 ft³
